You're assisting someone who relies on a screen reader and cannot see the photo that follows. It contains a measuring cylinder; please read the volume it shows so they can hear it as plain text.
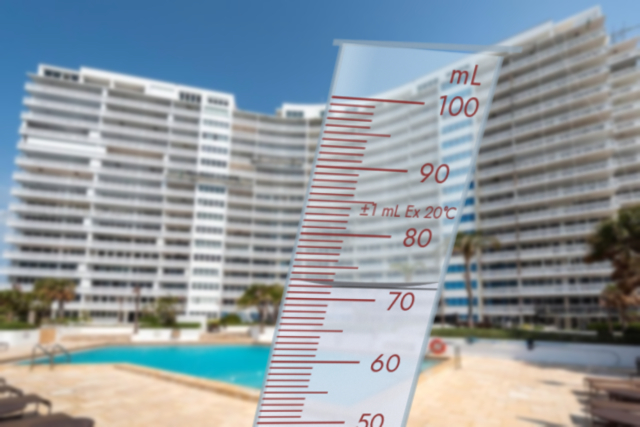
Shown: 72 mL
